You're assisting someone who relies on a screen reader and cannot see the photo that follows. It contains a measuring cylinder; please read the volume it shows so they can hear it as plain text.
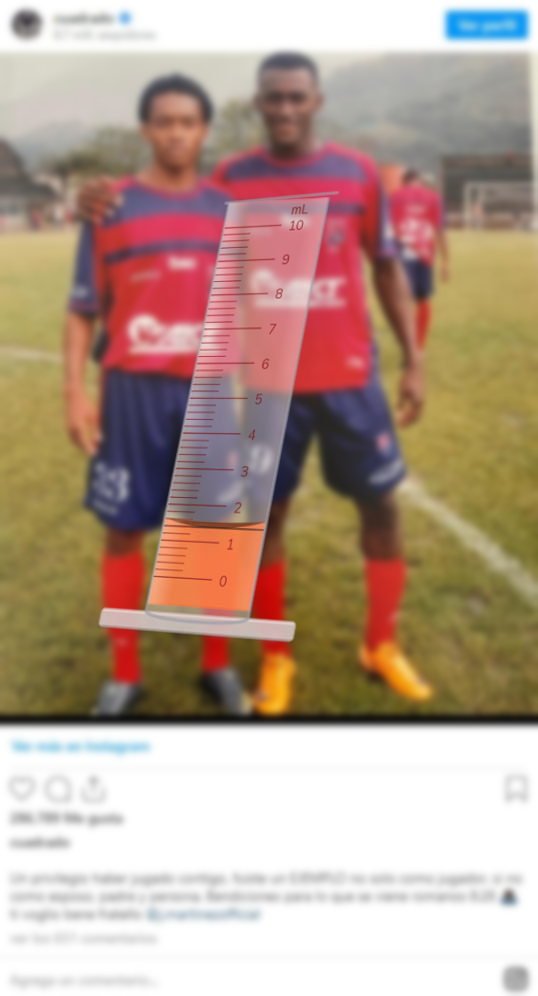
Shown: 1.4 mL
